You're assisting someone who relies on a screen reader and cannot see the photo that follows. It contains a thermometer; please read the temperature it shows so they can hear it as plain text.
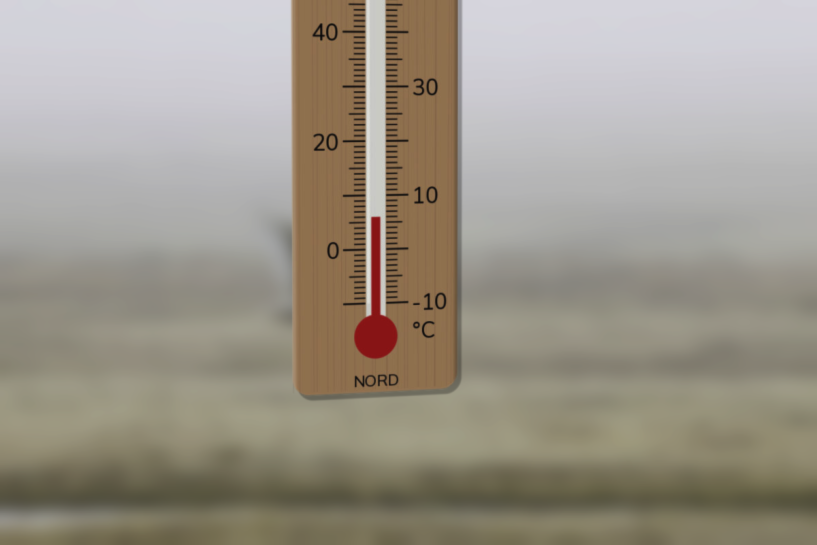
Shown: 6 °C
